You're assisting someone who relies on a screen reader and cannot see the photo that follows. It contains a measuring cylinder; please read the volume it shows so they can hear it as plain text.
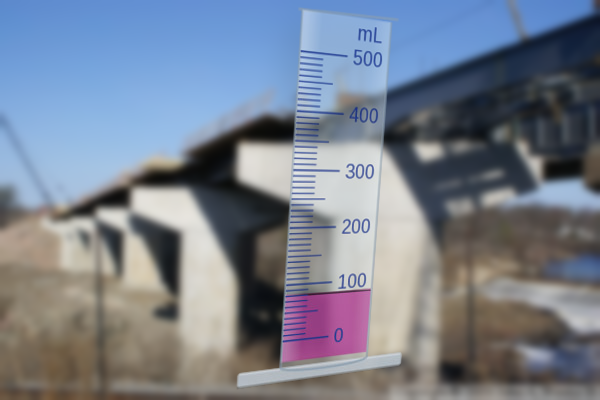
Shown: 80 mL
